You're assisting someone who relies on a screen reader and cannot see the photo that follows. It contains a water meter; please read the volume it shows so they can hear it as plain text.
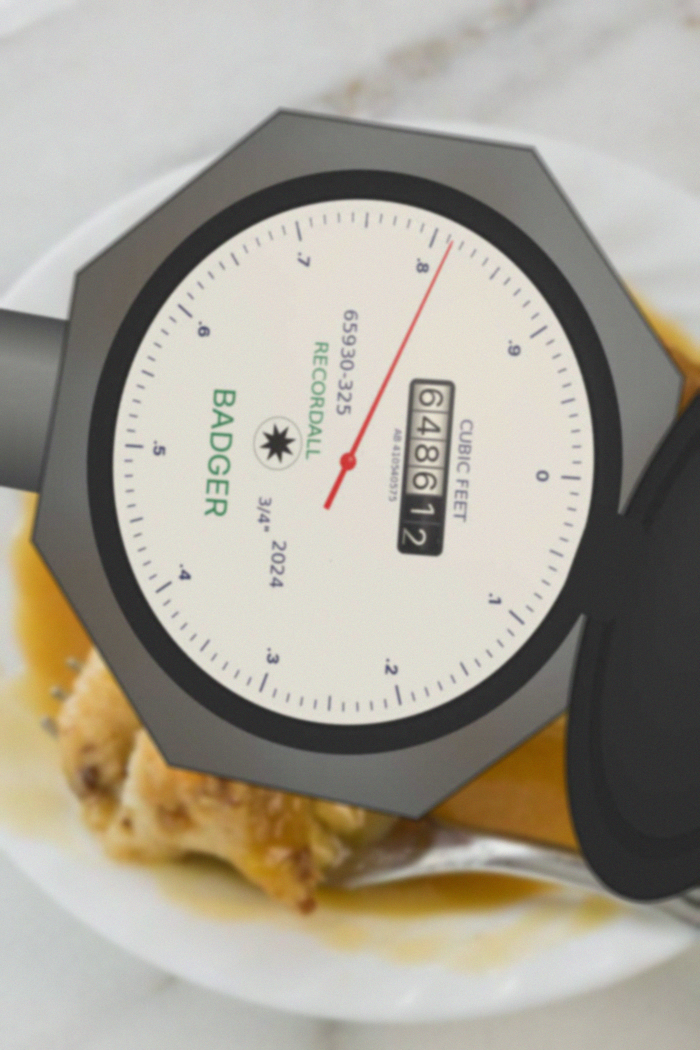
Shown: 648611.81 ft³
